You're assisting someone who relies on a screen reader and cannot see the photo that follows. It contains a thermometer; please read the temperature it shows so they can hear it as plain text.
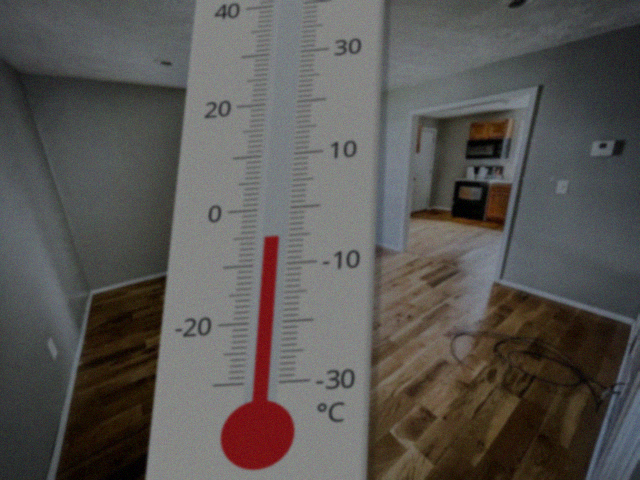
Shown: -5 °C
